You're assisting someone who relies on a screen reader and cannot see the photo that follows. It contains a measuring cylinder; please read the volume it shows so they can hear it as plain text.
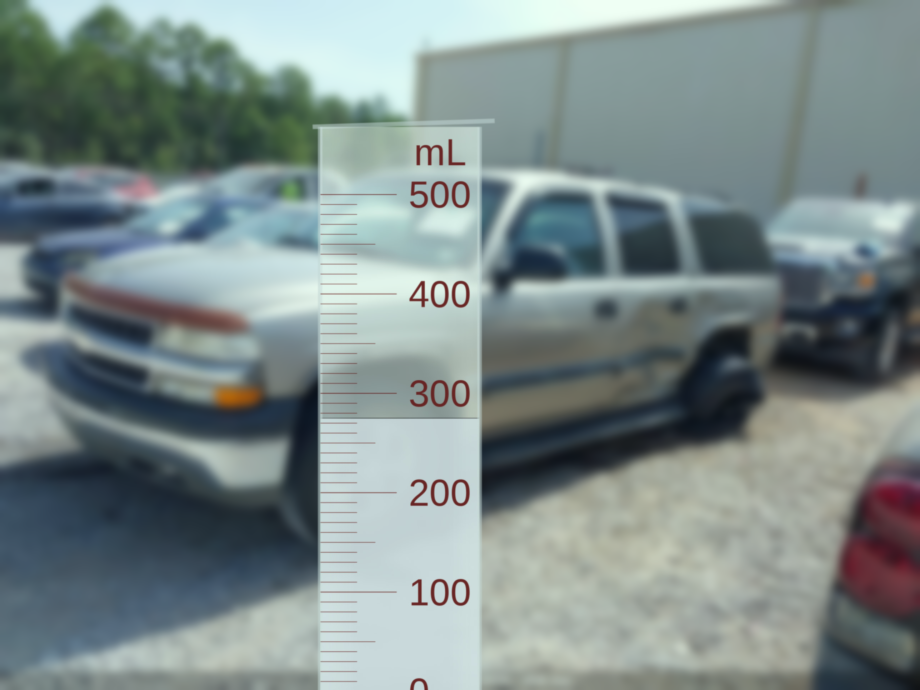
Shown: 275 mL
